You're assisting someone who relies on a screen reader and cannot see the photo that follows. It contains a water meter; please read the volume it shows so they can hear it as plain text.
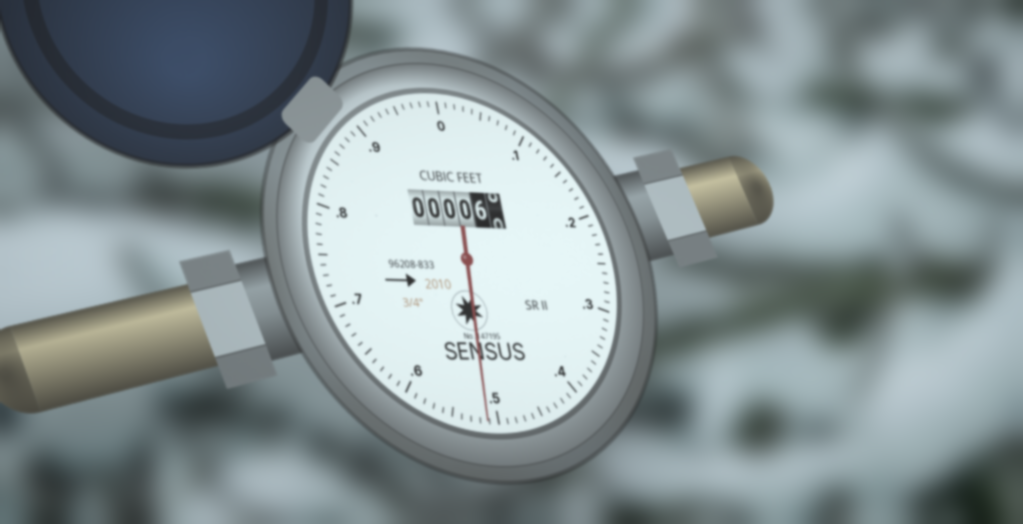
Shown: 68.51 ft³
